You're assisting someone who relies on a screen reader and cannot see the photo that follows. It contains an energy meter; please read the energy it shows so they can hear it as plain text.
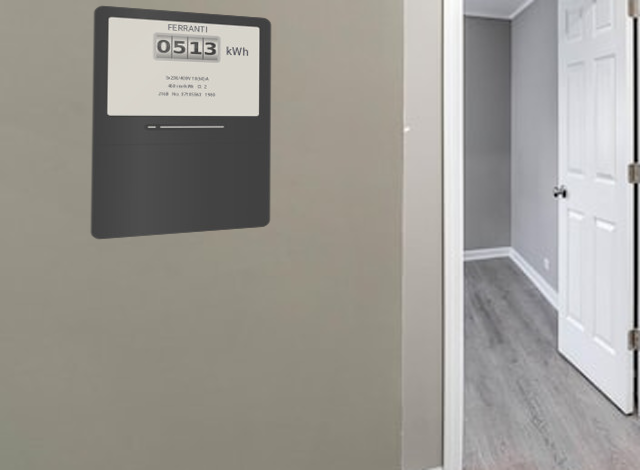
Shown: 513 kWh
